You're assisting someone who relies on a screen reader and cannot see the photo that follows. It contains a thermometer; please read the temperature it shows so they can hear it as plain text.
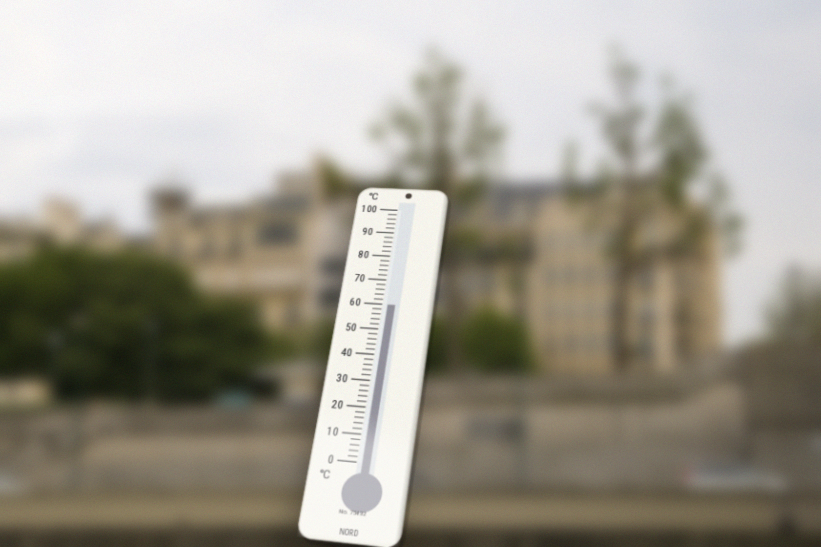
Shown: 60 °C
